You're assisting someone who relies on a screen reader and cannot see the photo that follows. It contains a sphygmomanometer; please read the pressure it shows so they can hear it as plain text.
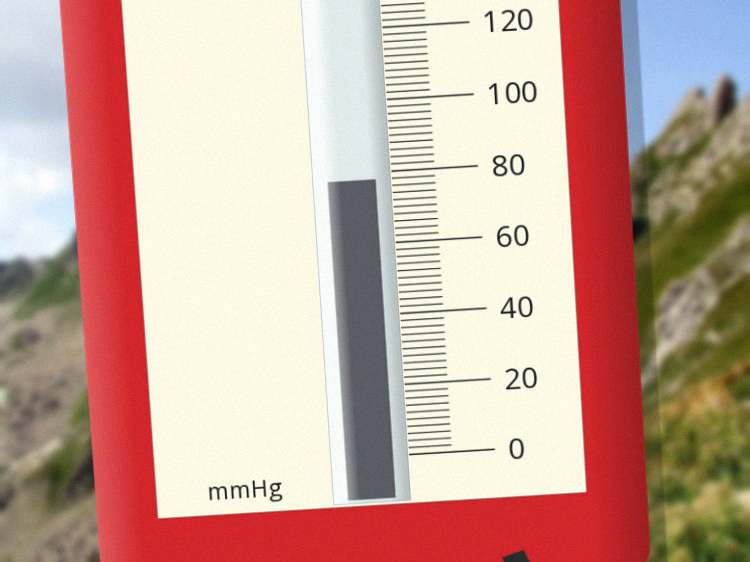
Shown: 78 mmHg
